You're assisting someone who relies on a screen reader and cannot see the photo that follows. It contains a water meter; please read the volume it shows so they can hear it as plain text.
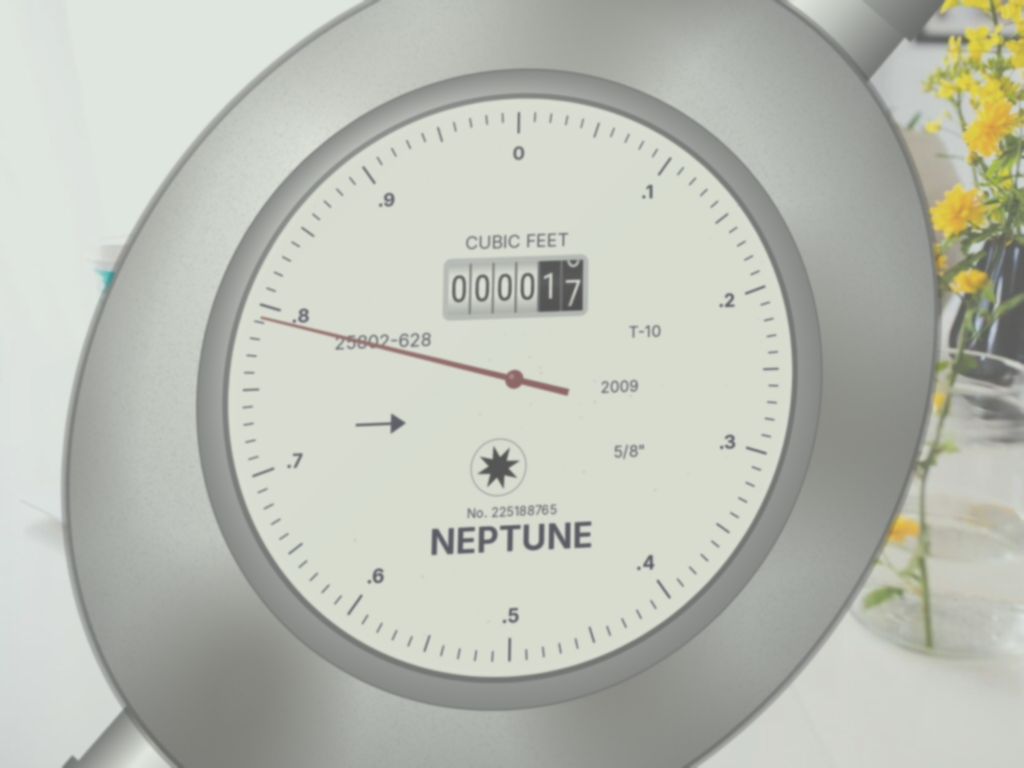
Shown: 16.79 ft³
